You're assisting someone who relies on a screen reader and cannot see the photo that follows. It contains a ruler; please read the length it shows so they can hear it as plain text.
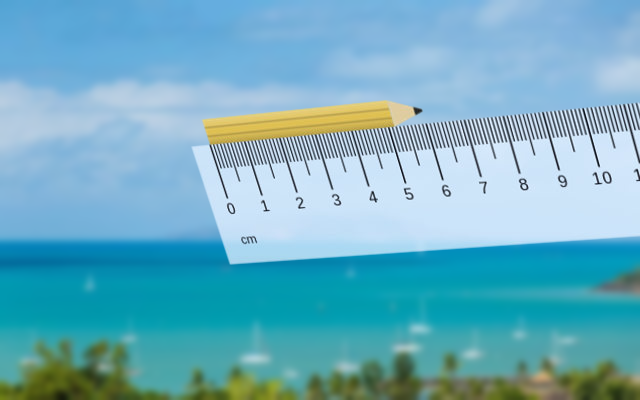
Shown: 6 cm
